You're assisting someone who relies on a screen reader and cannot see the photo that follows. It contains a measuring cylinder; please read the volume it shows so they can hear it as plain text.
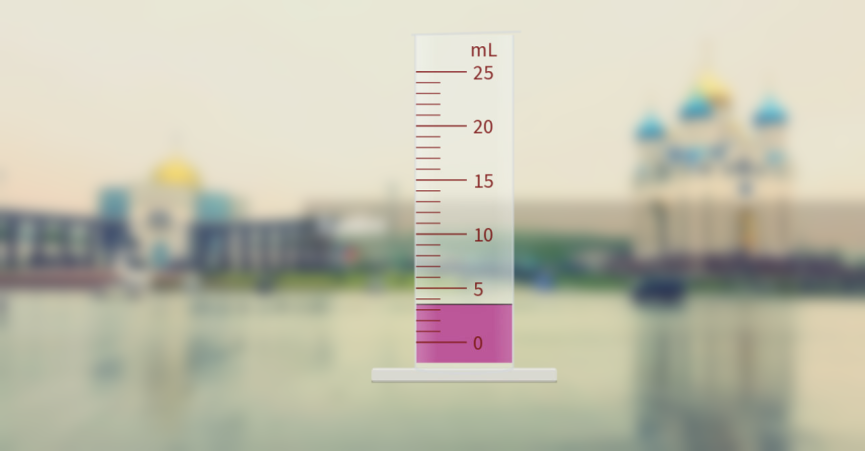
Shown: 3.5 mL
